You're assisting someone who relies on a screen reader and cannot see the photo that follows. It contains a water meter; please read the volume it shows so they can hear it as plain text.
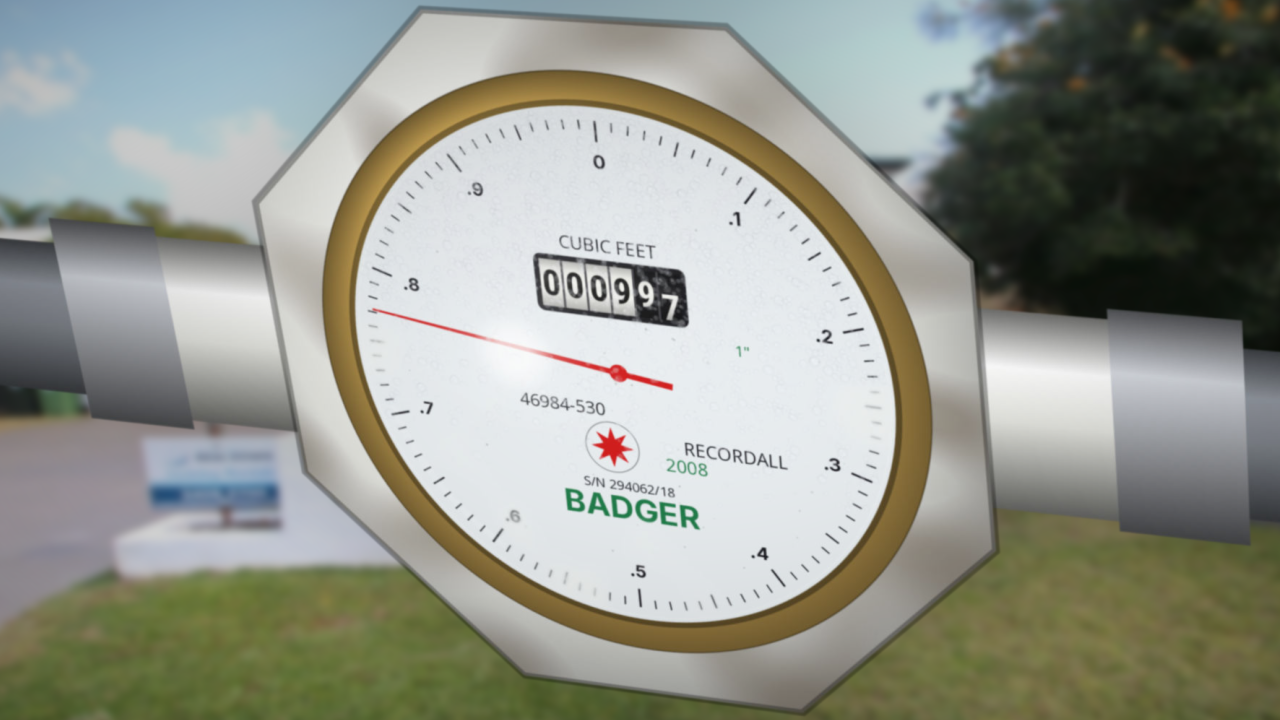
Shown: 996.77 ft³
